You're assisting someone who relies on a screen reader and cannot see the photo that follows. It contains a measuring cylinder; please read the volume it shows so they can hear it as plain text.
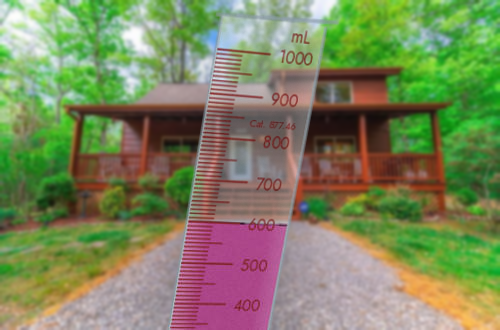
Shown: 600 mL
